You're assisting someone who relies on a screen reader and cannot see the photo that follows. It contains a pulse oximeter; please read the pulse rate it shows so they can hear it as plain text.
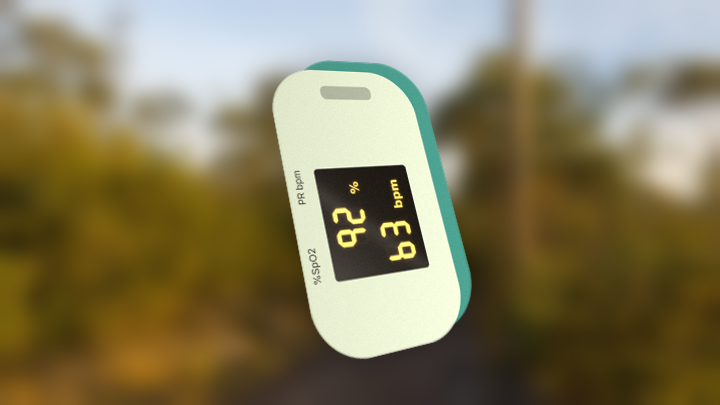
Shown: 63 bpm
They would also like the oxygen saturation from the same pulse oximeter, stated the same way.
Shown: 92 %
